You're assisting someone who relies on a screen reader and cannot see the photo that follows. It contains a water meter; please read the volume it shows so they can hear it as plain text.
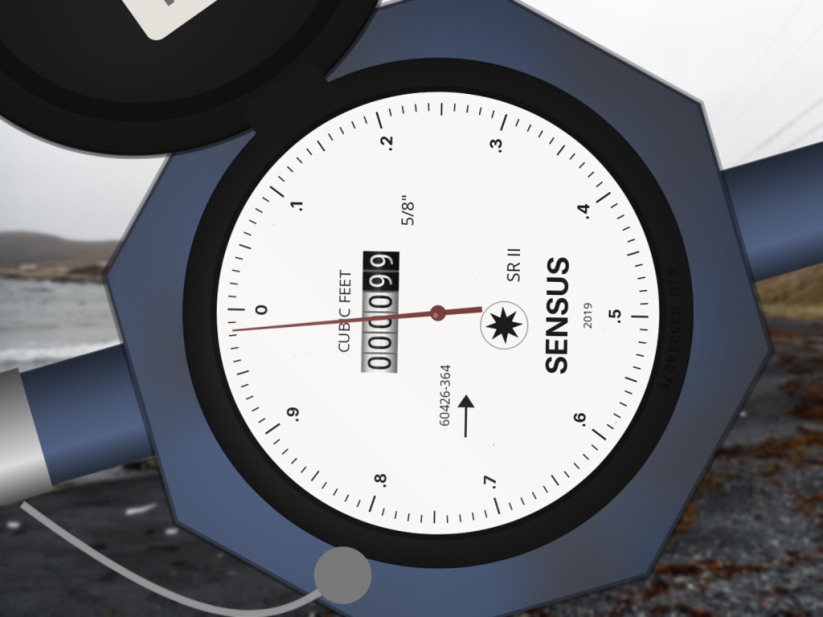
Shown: 98.98 ft³
